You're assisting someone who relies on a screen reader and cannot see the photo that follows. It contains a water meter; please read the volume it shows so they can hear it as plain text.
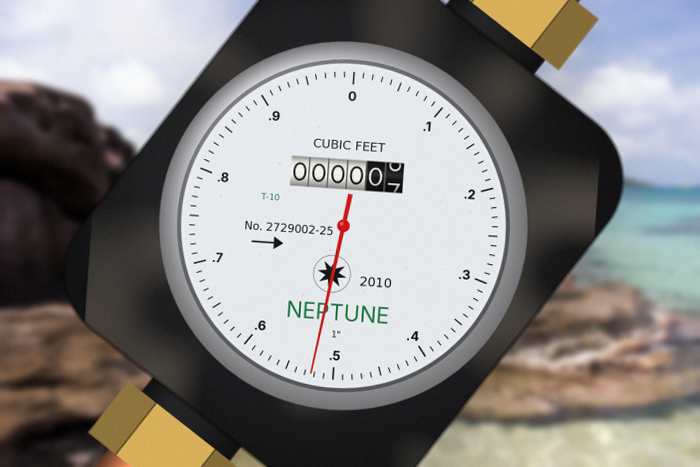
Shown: 6.52 ft³
